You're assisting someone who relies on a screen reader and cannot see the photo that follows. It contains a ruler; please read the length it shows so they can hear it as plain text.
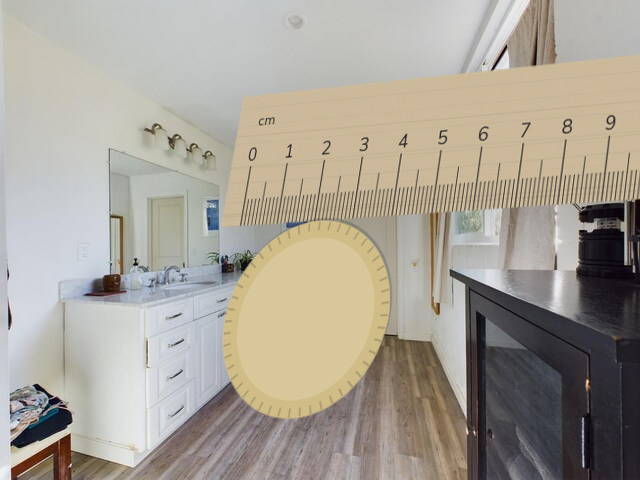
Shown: 4.3 cm
